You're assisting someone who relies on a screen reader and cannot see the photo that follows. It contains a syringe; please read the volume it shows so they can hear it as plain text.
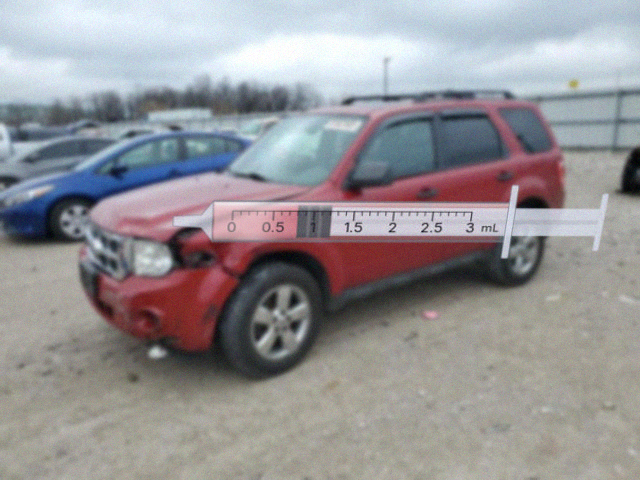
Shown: 0.8 mL
